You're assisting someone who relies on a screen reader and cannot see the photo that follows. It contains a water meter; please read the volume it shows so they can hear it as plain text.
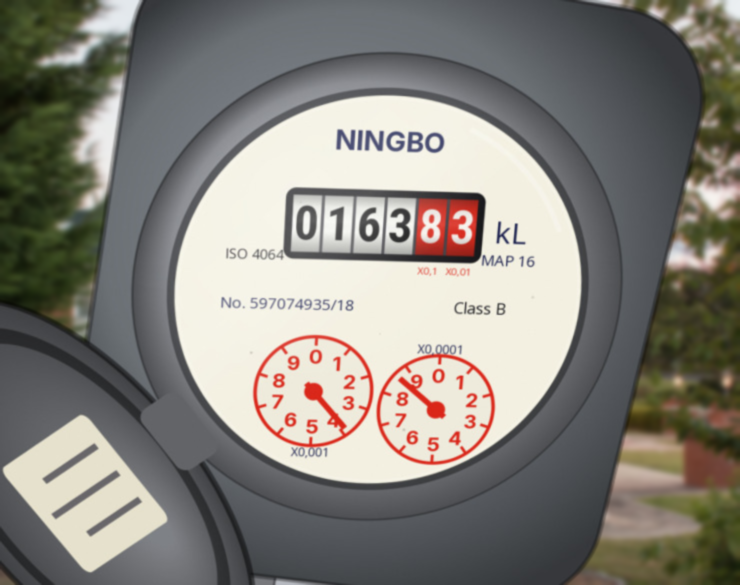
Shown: 163.8338 kL
